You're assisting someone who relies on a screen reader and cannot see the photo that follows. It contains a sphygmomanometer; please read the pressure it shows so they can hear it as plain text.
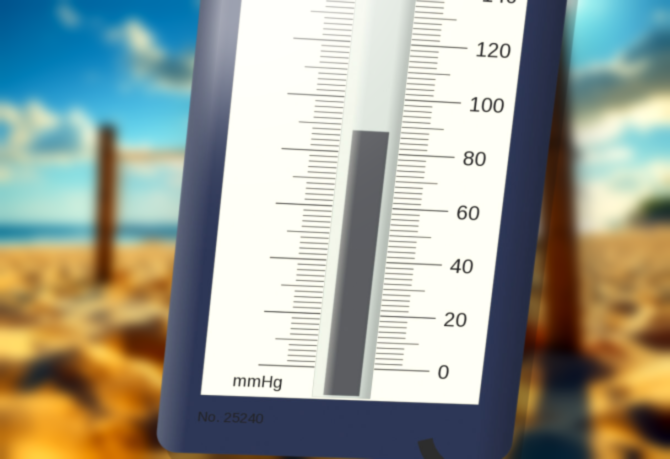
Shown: 88 mmHg
